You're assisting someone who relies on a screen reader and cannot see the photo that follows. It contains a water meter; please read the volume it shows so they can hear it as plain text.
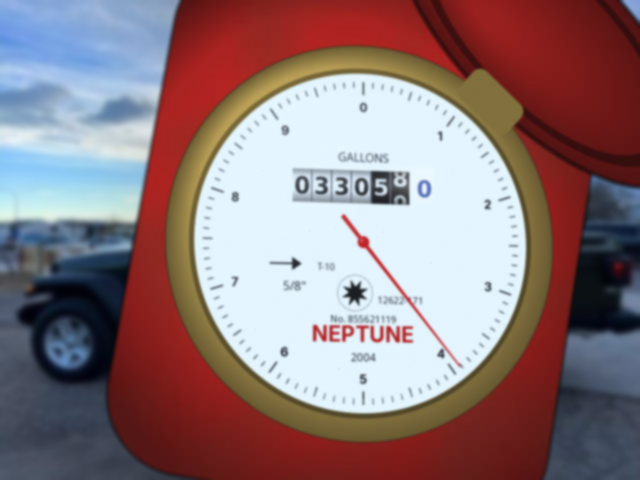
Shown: 330583.9 gal
